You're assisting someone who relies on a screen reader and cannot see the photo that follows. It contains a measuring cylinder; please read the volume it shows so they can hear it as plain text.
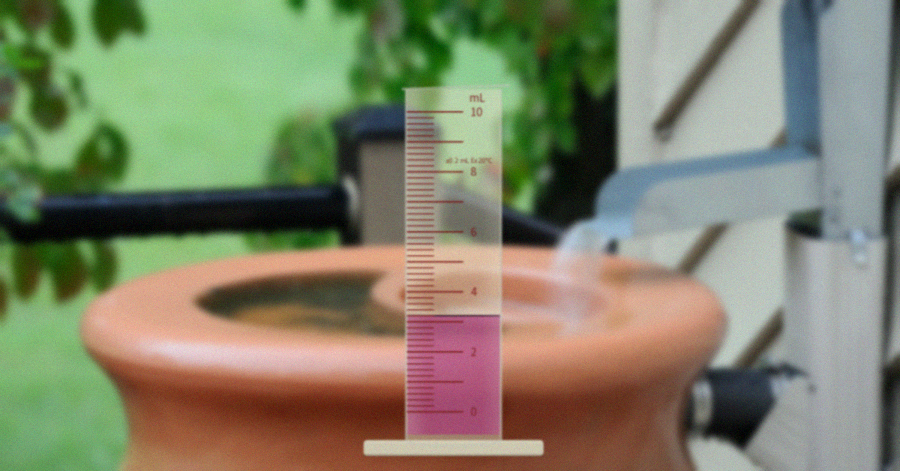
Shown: 3.2 mL
